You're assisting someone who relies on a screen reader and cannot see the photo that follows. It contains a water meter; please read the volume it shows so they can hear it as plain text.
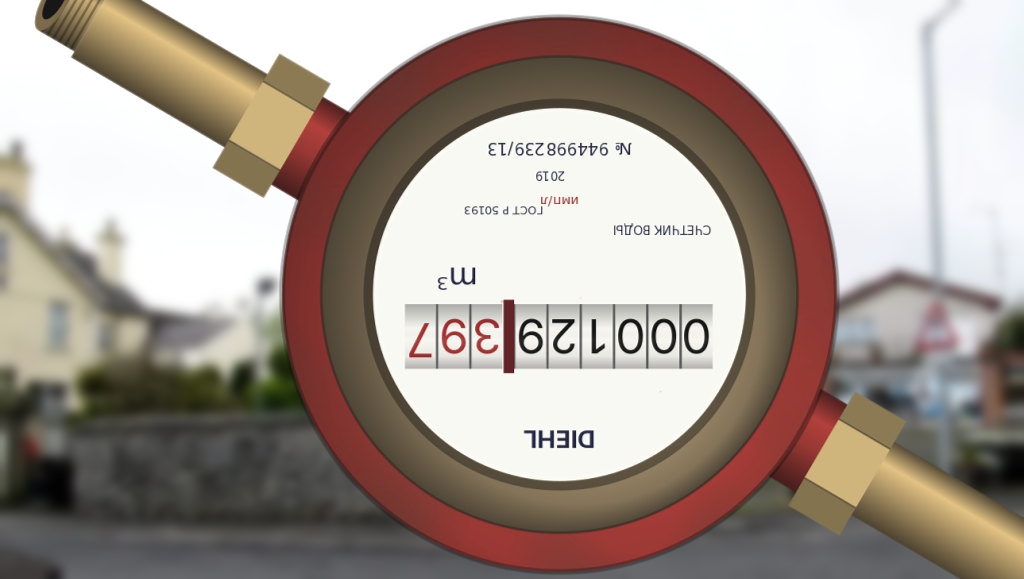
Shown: 129.397 m³
